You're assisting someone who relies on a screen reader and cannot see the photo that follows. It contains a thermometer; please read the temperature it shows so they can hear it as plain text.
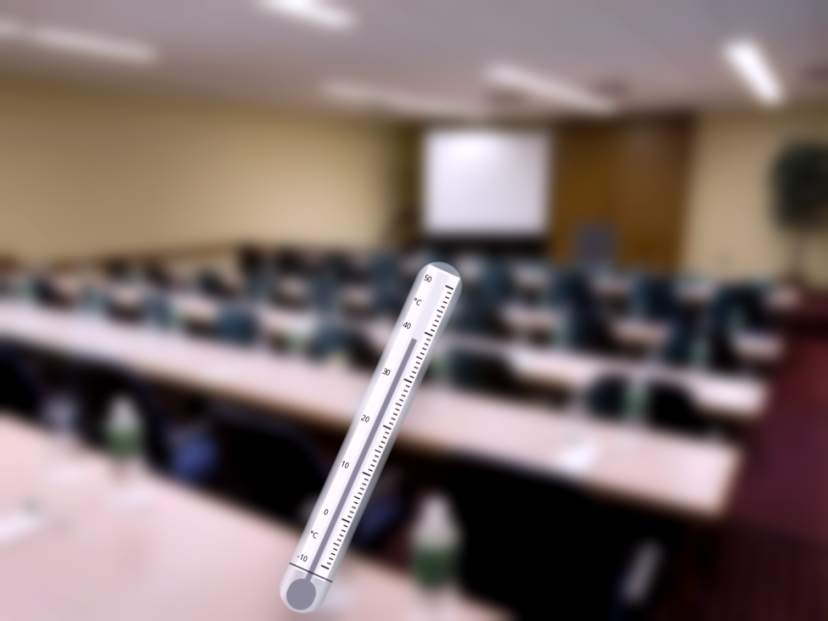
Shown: 38 °C
